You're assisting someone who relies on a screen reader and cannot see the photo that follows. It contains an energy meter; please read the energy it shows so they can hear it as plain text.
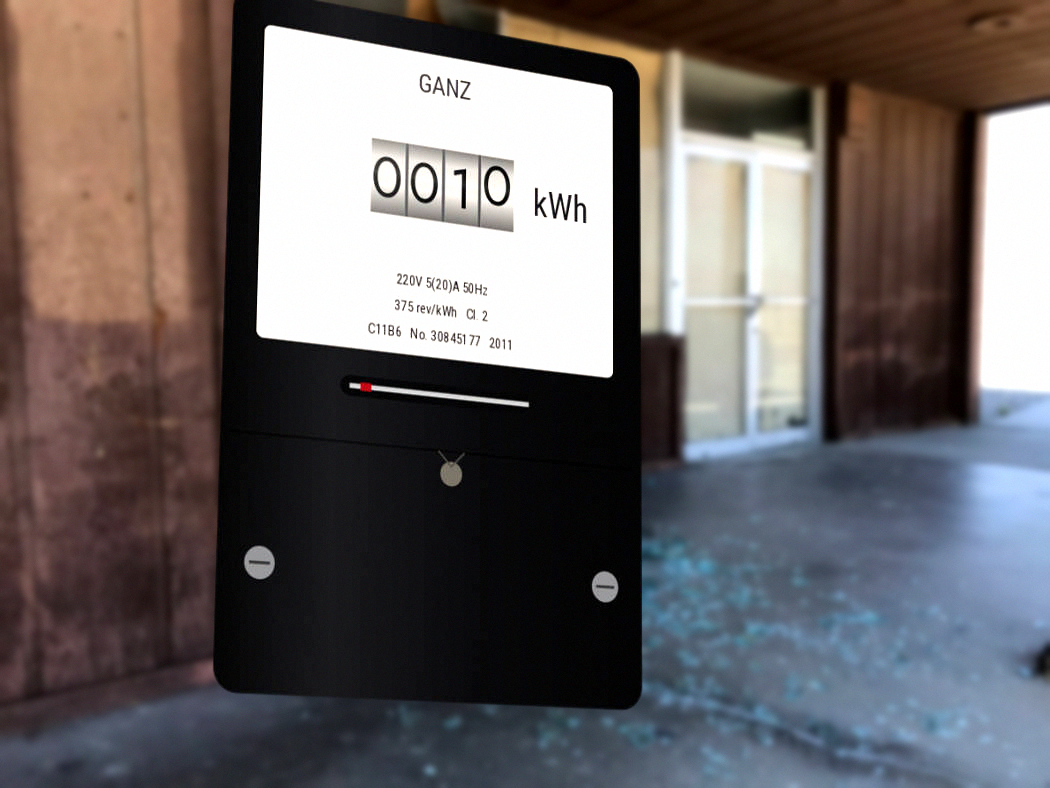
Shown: 10 kWh
